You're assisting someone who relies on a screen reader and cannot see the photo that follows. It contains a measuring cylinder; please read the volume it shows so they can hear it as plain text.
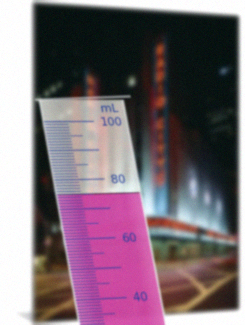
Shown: 75 mL
